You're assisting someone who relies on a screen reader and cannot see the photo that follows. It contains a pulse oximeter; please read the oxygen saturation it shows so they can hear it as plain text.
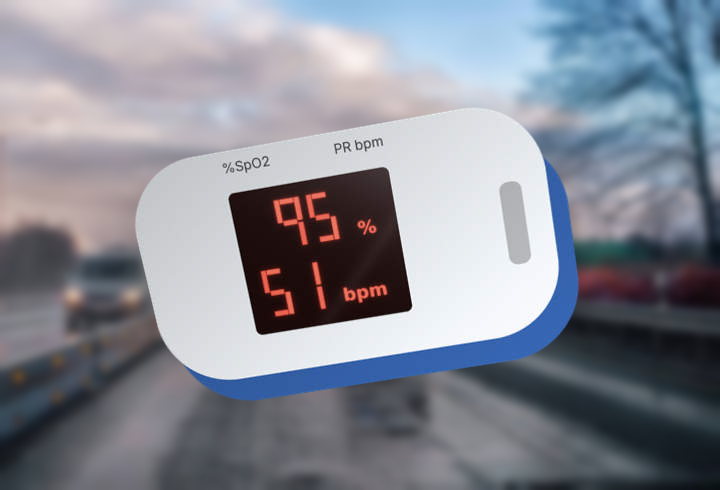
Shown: 95 %
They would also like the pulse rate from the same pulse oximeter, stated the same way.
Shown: 51 bpm
